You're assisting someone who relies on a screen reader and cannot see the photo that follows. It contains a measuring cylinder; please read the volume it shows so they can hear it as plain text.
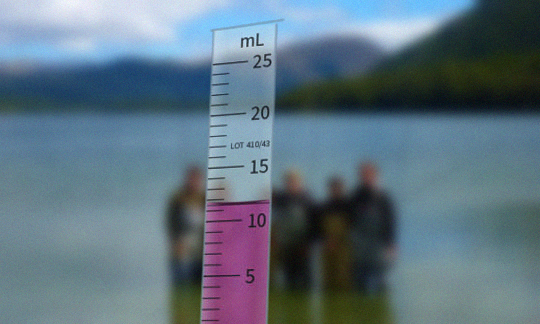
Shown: 11.5 mL
